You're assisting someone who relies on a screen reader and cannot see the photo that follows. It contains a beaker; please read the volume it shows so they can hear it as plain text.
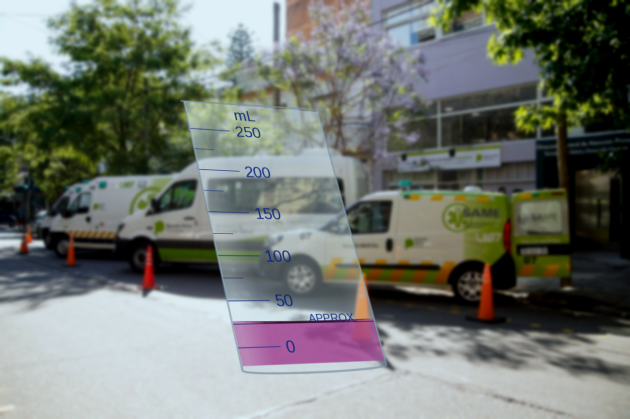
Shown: 25 mL
